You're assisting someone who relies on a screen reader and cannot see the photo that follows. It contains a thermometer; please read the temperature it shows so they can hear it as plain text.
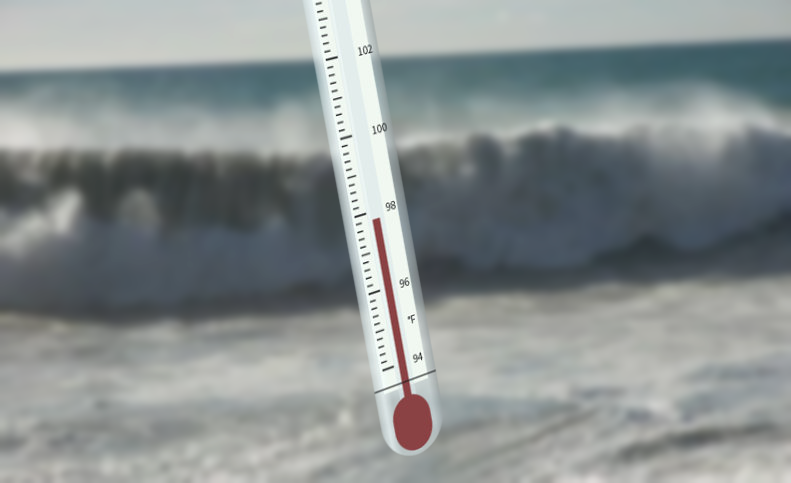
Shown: 97.8 °F
